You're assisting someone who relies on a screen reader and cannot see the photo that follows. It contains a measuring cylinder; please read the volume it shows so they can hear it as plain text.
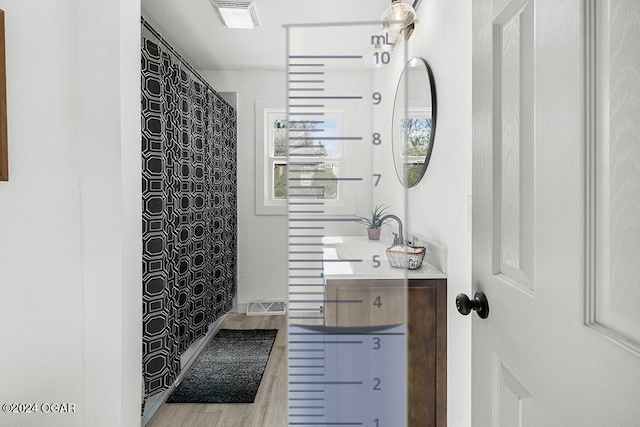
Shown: 3.2 mL
